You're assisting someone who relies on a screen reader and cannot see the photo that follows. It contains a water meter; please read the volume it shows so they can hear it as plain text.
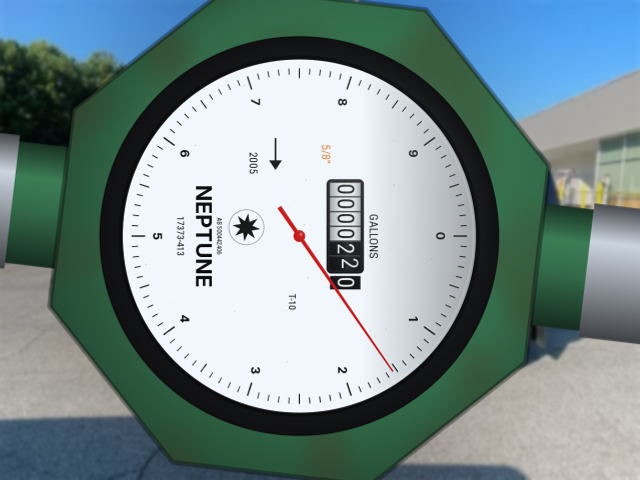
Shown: 221.5 gal
